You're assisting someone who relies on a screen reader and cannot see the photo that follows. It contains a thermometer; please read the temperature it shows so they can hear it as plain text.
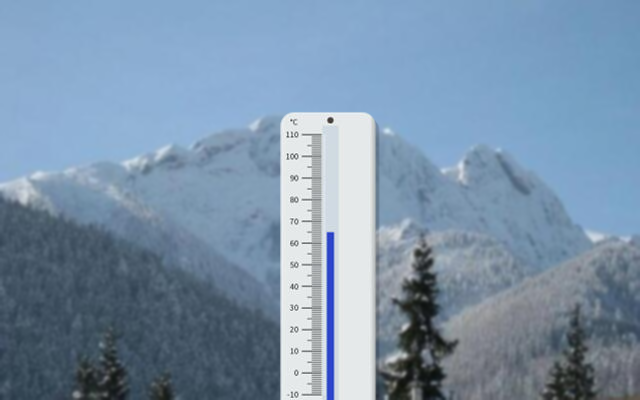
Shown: 65 °C
